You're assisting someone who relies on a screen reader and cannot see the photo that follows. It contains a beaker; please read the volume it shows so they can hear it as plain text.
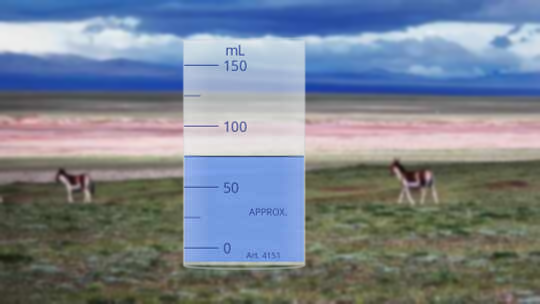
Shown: 75 mL
